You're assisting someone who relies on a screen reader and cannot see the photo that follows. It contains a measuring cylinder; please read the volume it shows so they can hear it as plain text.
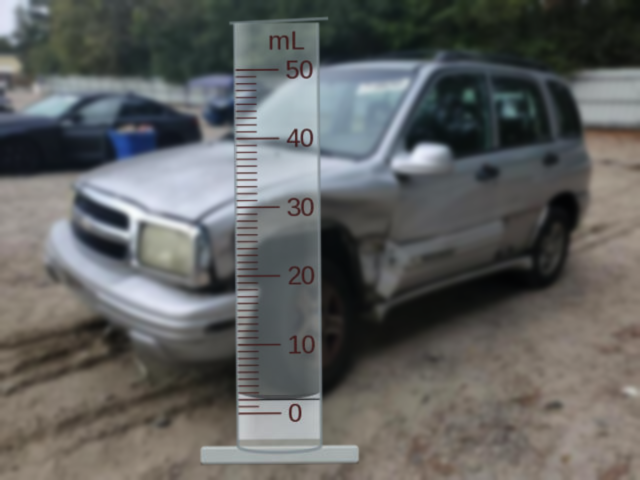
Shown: 2 mL
